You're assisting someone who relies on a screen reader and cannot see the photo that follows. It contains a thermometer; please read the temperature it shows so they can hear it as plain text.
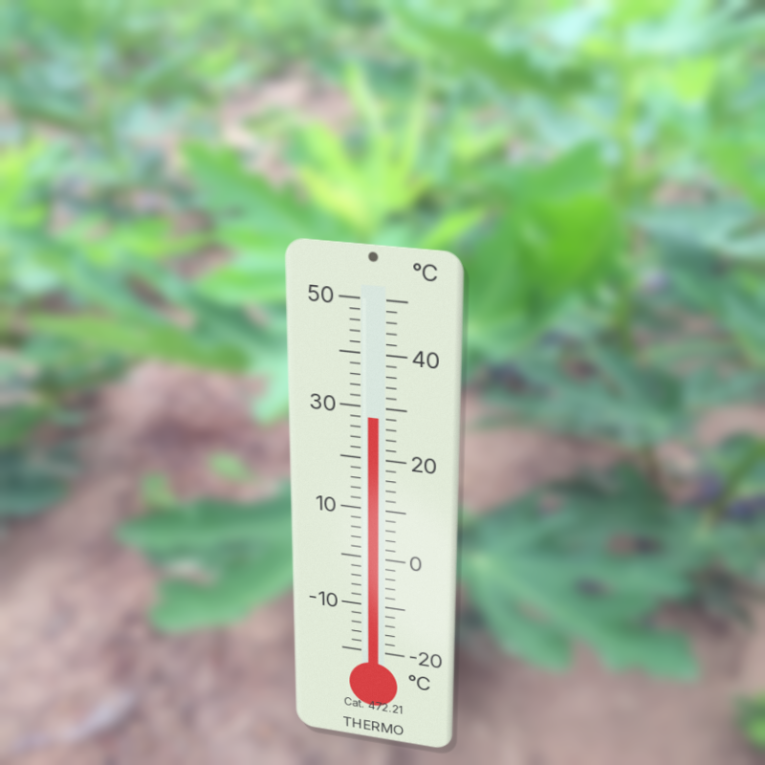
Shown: 28 °C
